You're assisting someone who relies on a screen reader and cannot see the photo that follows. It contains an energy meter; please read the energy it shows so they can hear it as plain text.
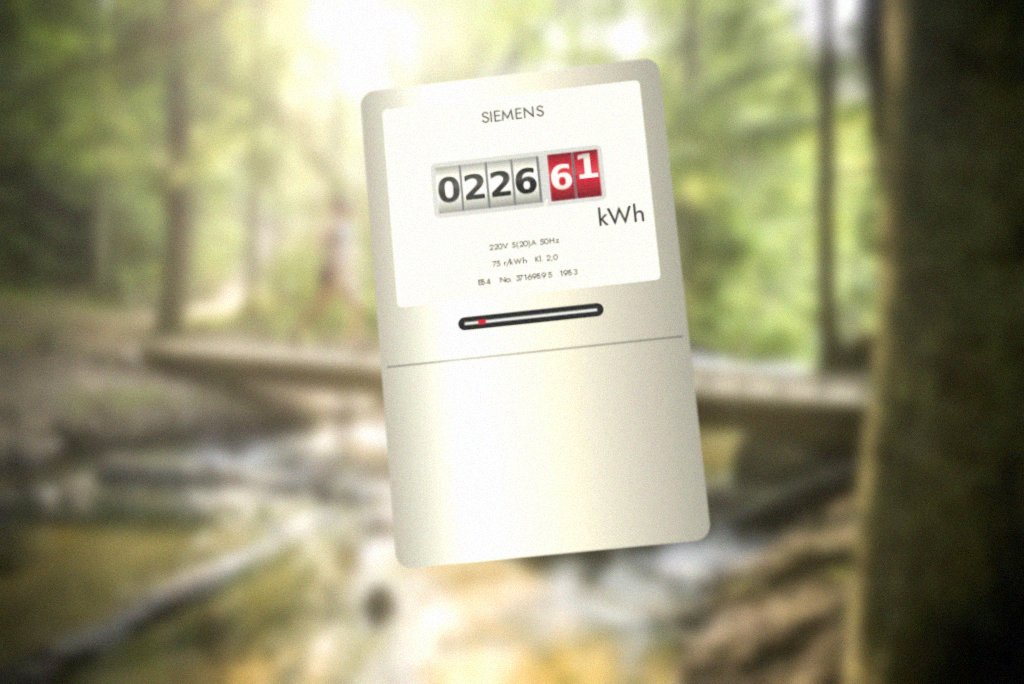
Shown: 226.61 kWh
